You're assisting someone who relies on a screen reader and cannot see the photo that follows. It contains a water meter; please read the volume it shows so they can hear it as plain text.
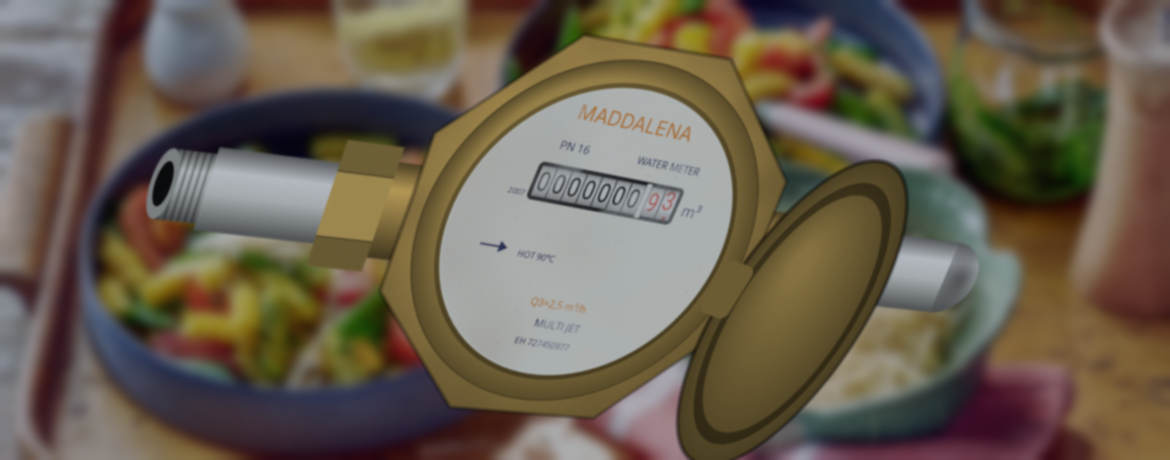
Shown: 0.93 m³
